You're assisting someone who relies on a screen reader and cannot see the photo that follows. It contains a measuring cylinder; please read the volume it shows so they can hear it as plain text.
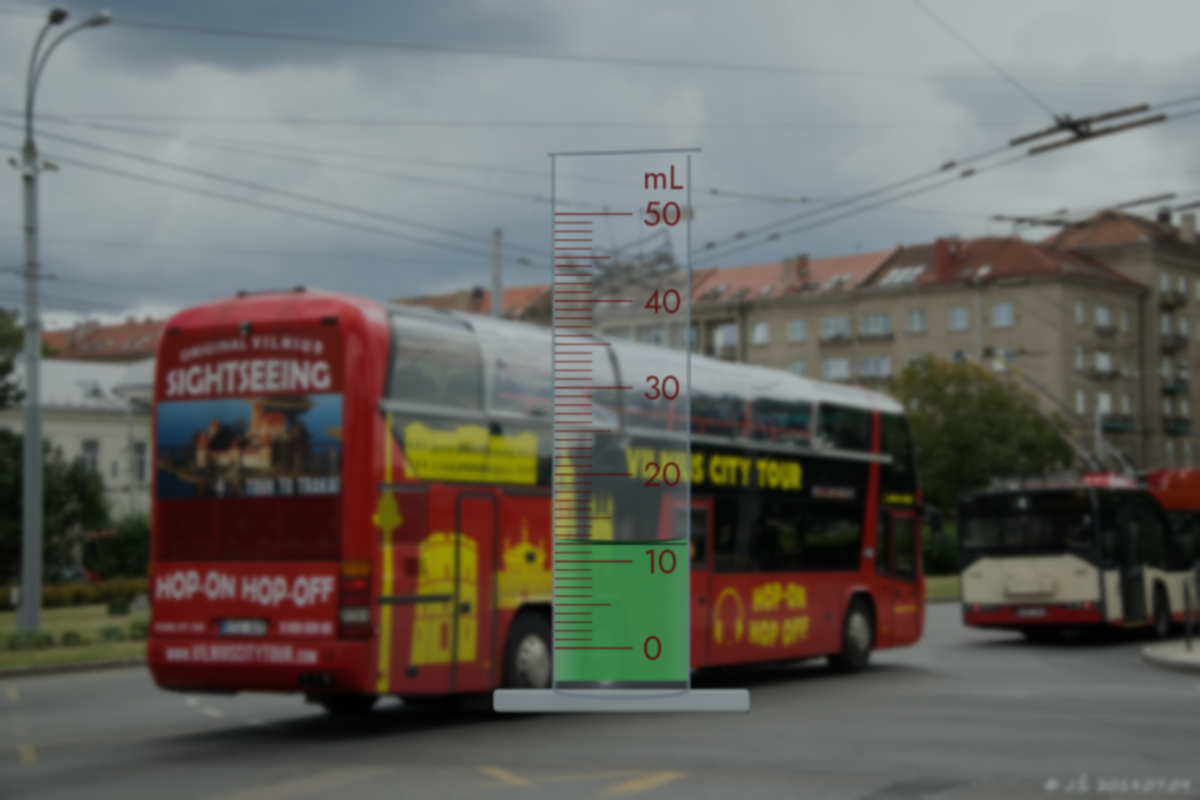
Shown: 12 mL
